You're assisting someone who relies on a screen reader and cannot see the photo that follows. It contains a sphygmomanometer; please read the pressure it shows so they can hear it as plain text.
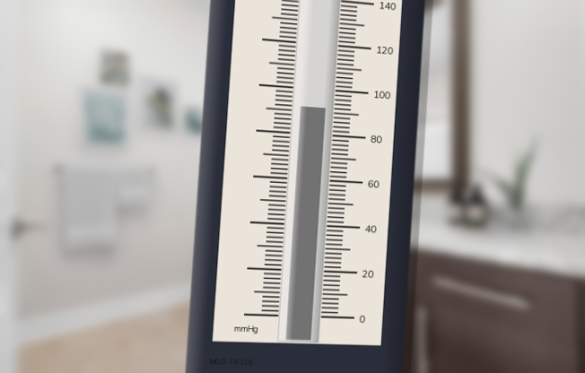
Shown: 92 mmHg
